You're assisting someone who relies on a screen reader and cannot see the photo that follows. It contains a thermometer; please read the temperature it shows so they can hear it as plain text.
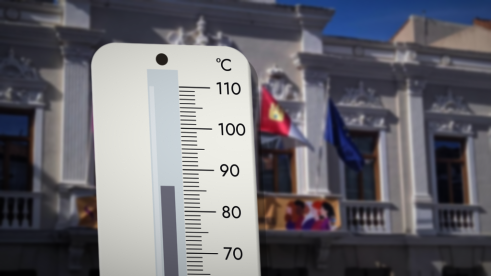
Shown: 86 °C
